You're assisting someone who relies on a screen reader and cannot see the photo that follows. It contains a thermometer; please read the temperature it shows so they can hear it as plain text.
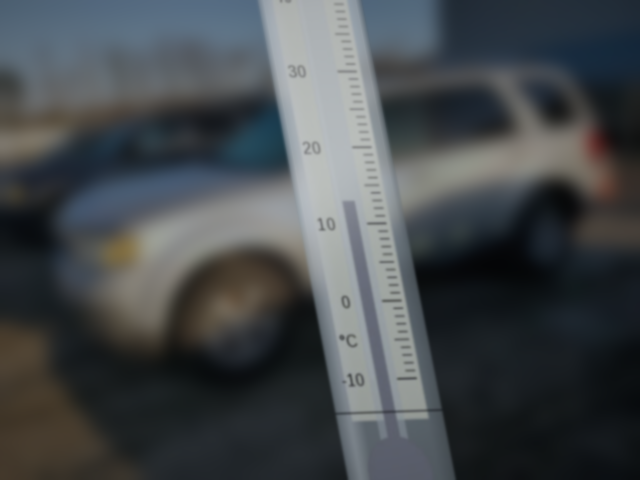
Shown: 13 °C
